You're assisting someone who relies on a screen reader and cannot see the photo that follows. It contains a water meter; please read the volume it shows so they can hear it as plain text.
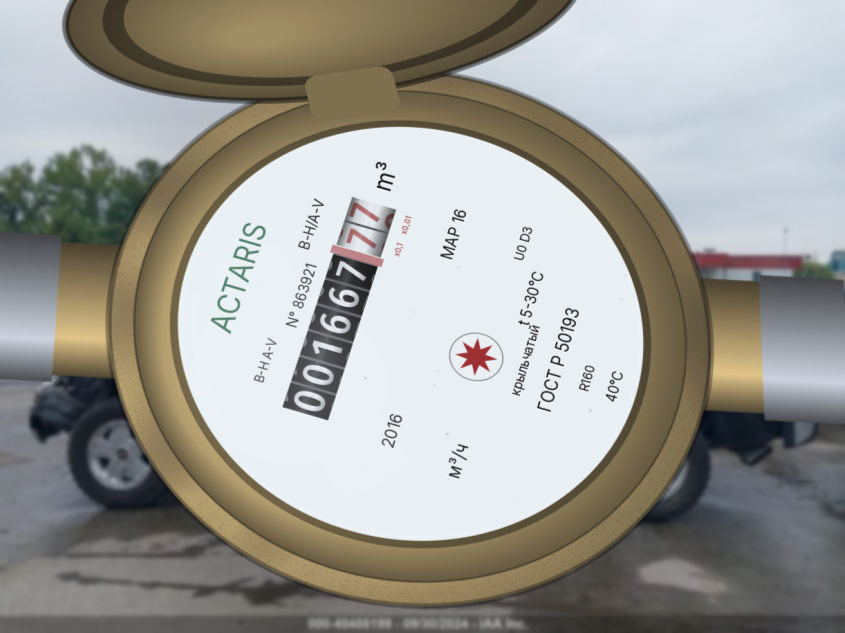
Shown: 1667.77 m³
